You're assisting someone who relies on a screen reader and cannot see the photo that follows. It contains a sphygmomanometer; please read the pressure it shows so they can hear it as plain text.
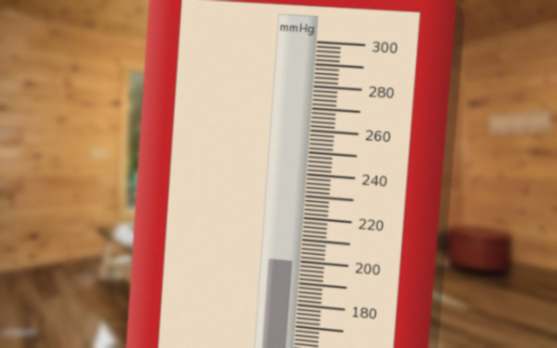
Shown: 200 mmHg
